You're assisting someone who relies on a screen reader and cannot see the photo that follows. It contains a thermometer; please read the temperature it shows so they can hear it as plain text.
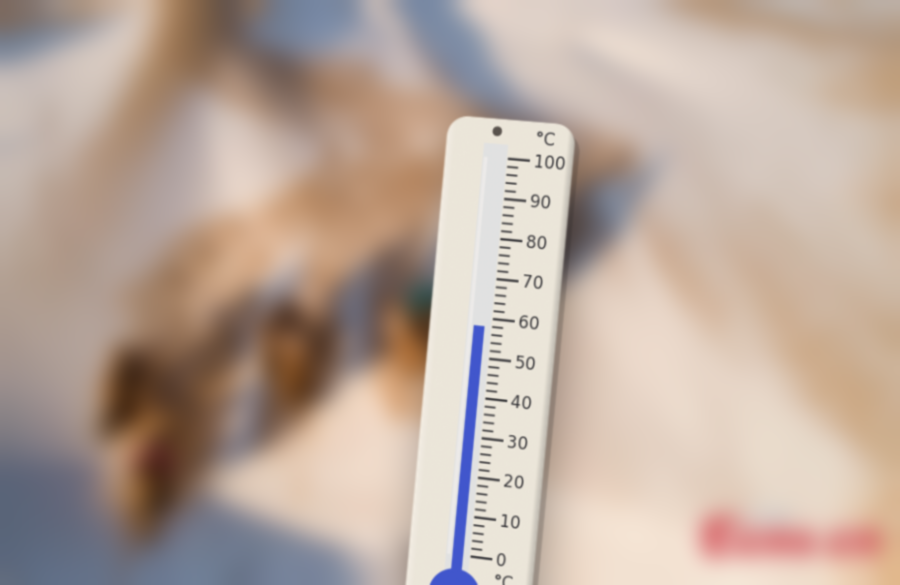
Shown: 58 °C
